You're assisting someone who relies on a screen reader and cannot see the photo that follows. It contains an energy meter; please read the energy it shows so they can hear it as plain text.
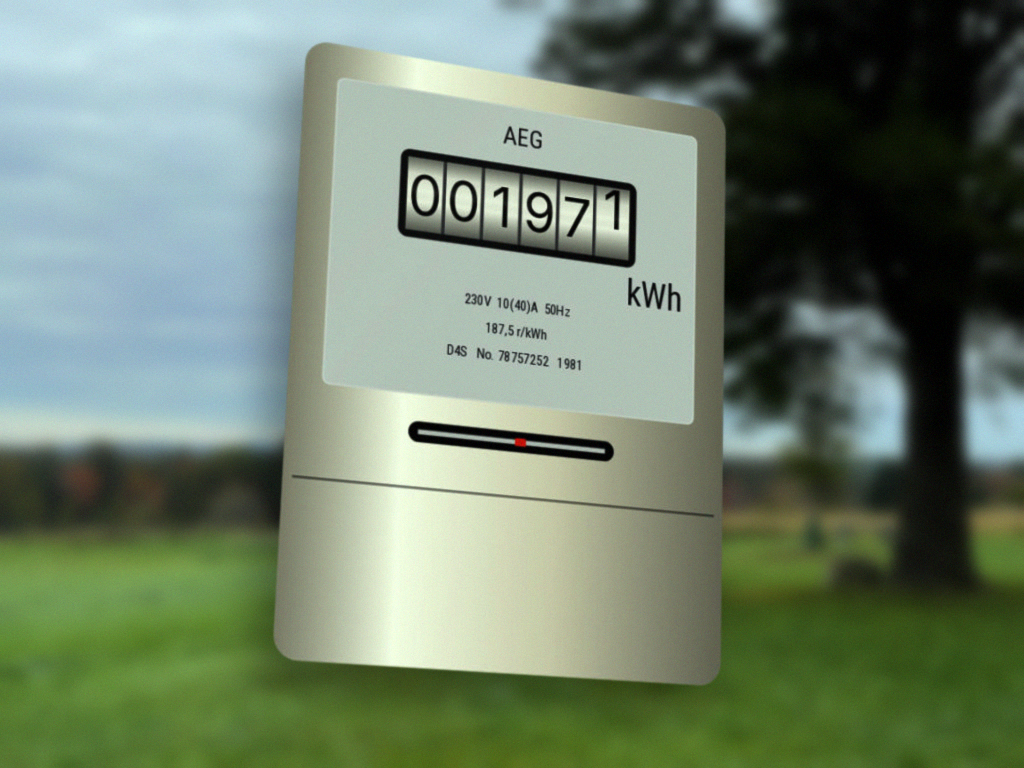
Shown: 1971 kWh
